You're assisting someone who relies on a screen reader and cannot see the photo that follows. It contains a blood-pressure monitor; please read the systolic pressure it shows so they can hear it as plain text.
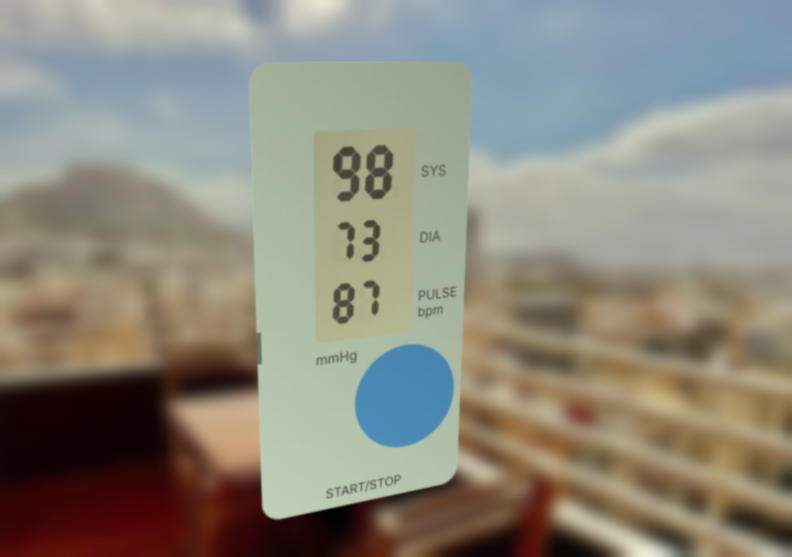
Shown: 98 mmHg
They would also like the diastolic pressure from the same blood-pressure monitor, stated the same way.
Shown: 73 mmHg
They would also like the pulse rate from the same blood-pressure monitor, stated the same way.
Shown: 87 bpm
